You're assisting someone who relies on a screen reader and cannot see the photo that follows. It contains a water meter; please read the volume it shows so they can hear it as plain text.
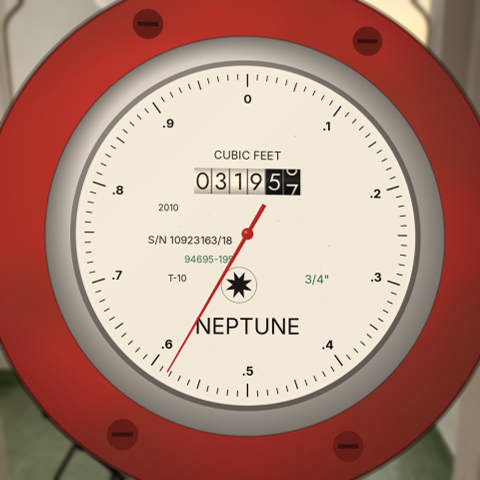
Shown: 31956.58 ft³
